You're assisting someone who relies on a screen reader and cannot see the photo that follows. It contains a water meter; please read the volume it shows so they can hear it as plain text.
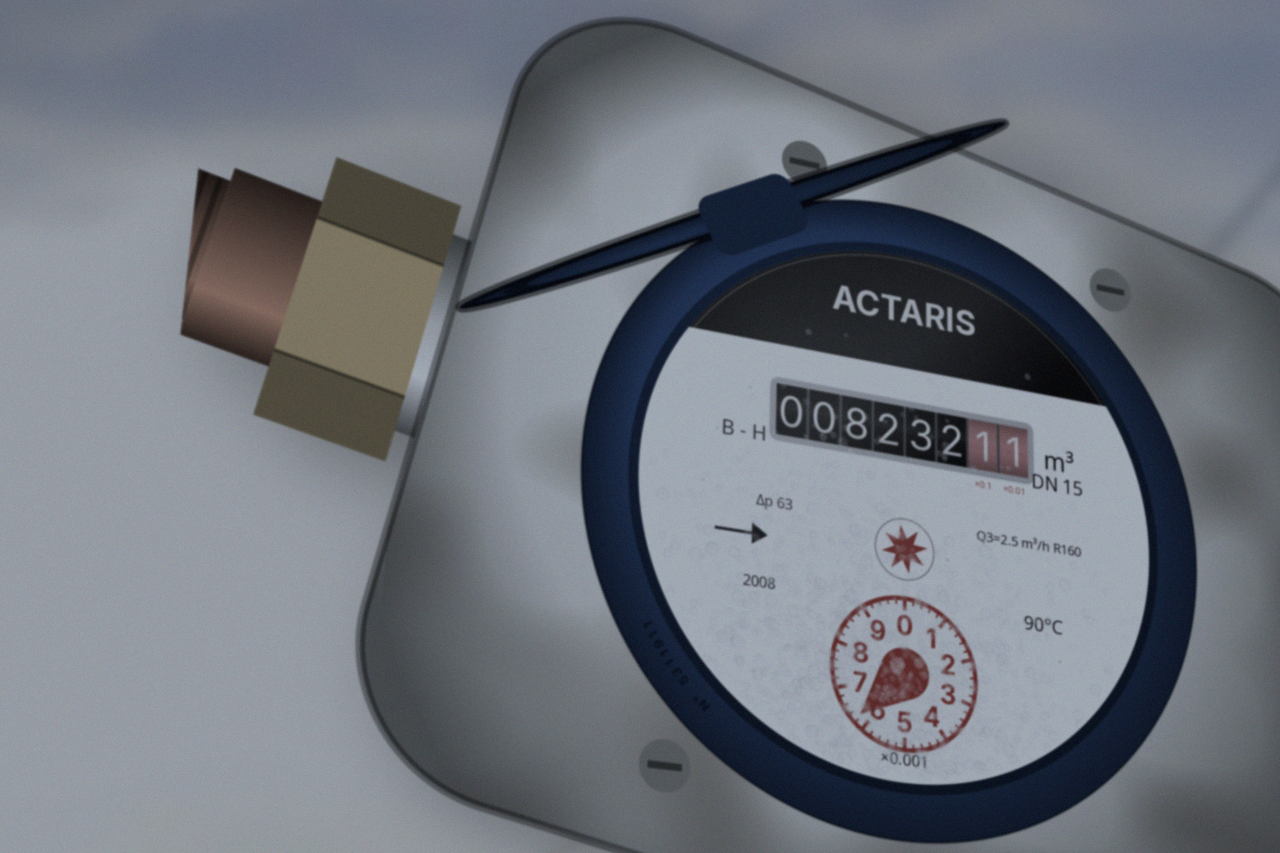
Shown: 8232.116 m³
